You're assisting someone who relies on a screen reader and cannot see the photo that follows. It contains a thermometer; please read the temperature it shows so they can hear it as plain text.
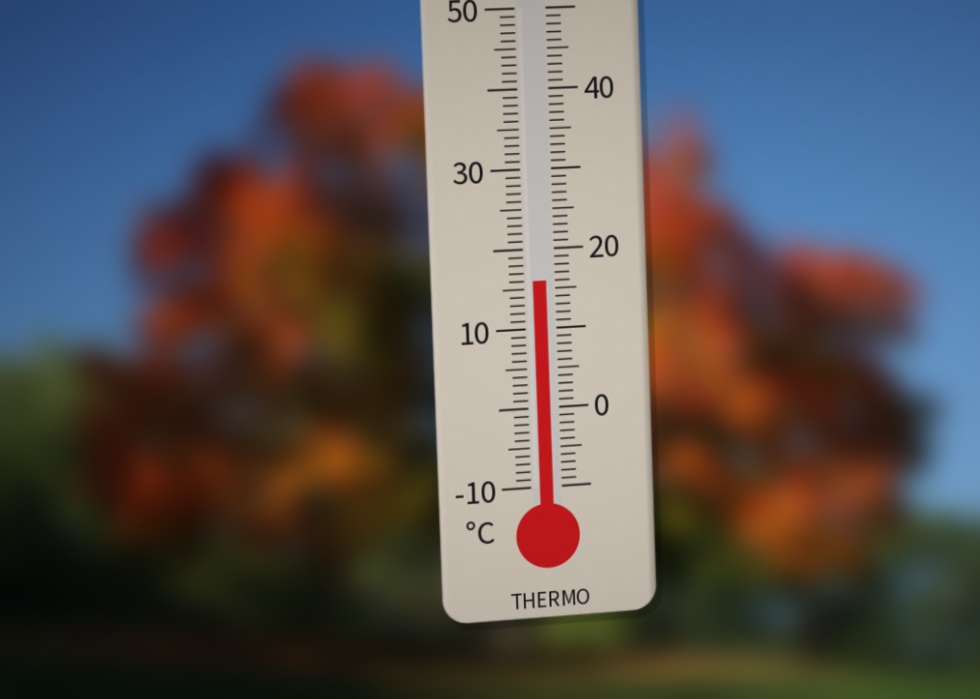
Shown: 16 °C
